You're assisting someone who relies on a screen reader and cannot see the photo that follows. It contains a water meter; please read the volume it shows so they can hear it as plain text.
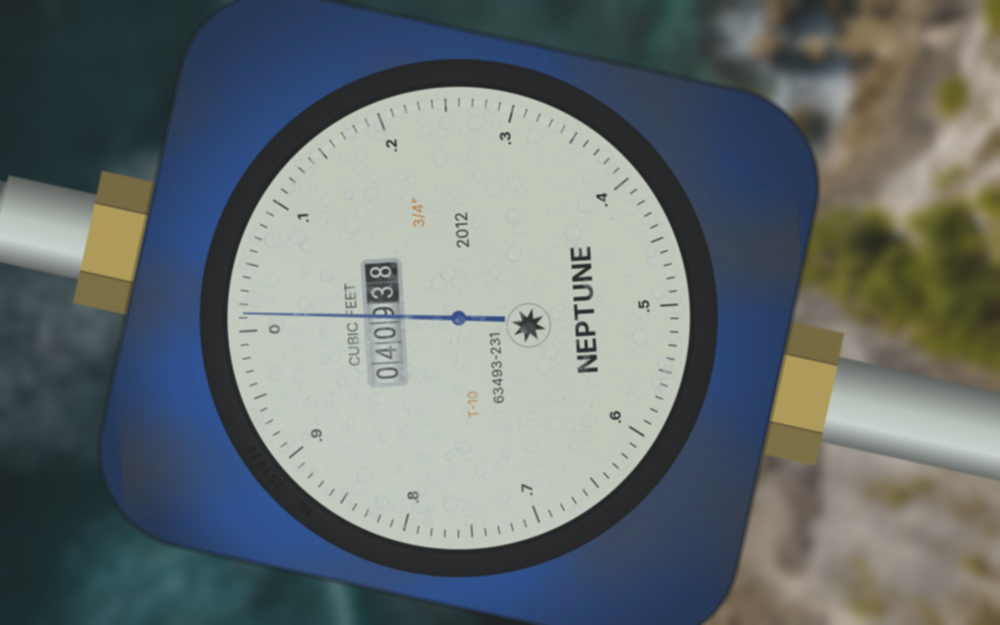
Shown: 40938.01 ft³
